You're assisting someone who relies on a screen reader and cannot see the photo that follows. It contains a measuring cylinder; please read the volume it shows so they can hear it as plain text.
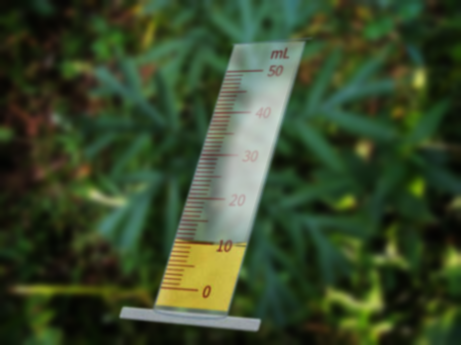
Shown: 10 mL
